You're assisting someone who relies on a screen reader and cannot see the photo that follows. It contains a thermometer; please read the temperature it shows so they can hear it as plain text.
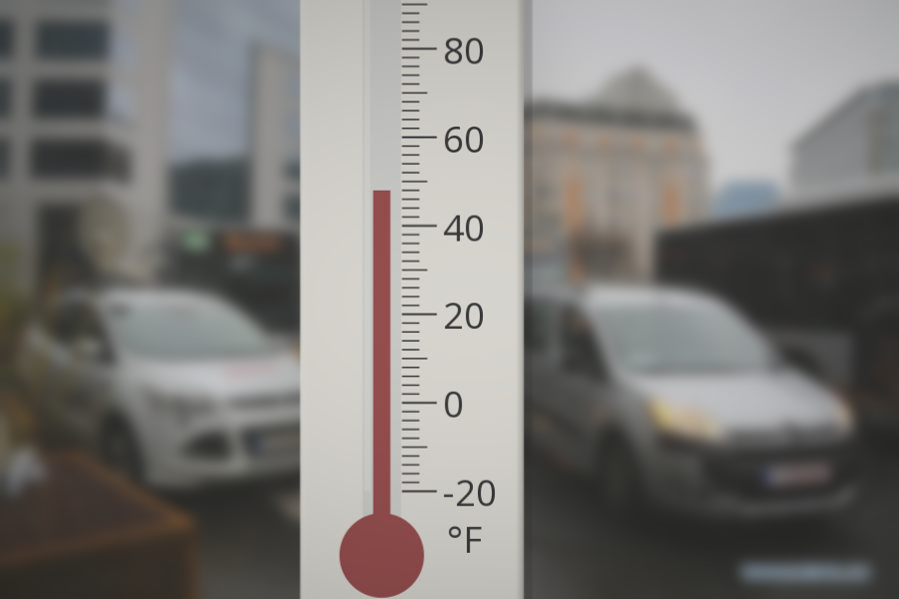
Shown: 48 °F
